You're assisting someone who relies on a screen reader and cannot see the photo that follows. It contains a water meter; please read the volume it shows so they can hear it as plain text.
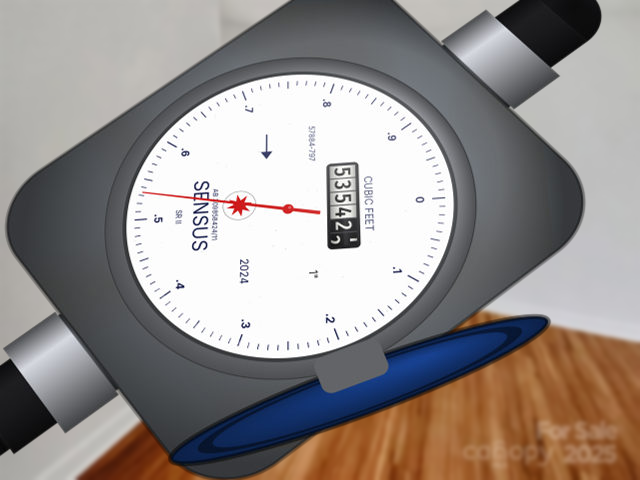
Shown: 535421.53 ft³
